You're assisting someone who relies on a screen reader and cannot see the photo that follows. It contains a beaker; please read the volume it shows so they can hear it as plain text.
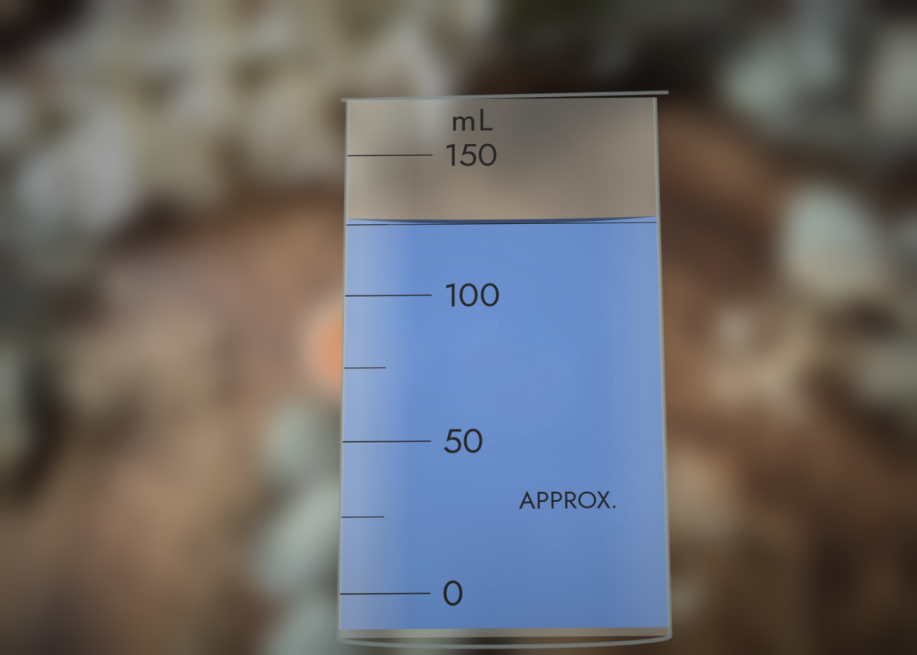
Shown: 125 mL
